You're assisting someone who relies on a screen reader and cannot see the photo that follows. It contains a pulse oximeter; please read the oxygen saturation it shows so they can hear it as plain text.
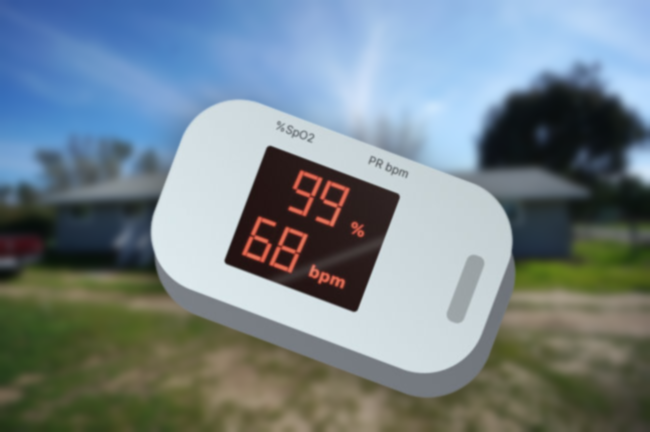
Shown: 99 %
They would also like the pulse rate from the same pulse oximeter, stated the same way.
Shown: 68 bpm
